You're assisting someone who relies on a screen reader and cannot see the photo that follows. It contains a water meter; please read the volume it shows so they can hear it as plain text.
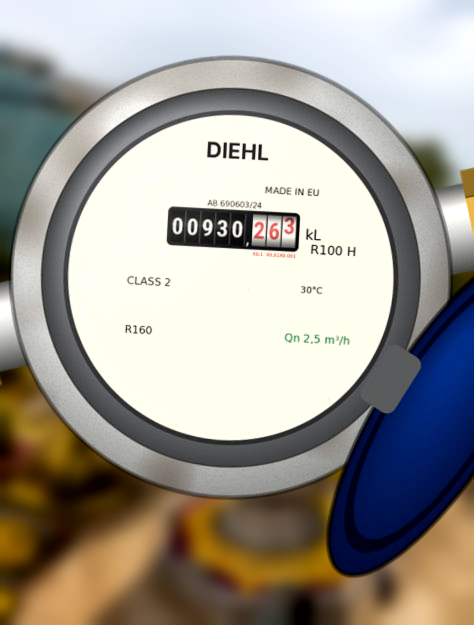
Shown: 930.263 kL
